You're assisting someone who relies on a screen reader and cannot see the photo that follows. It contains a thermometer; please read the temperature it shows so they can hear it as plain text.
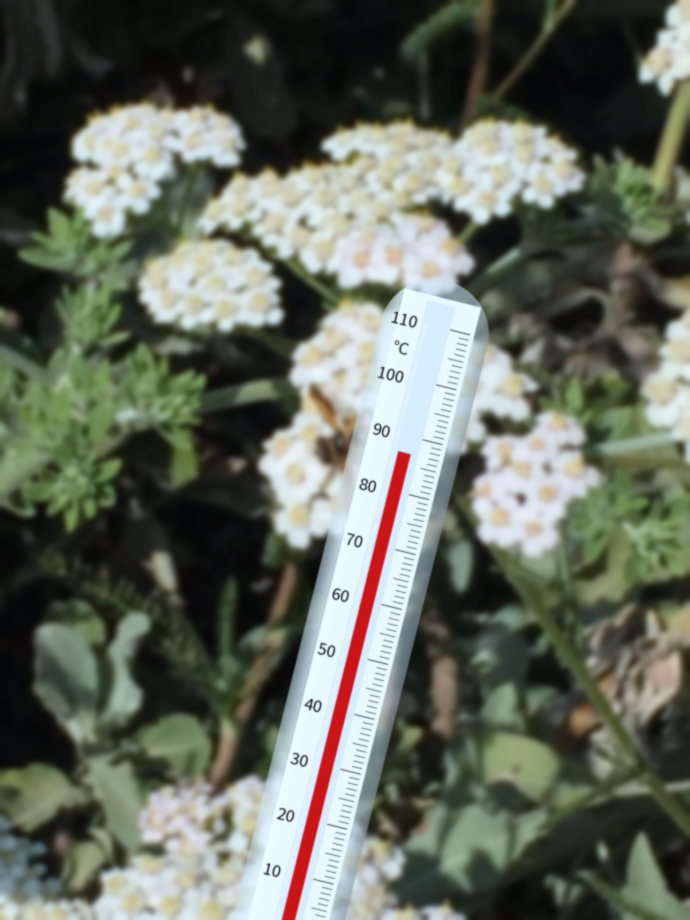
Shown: 87 °C
